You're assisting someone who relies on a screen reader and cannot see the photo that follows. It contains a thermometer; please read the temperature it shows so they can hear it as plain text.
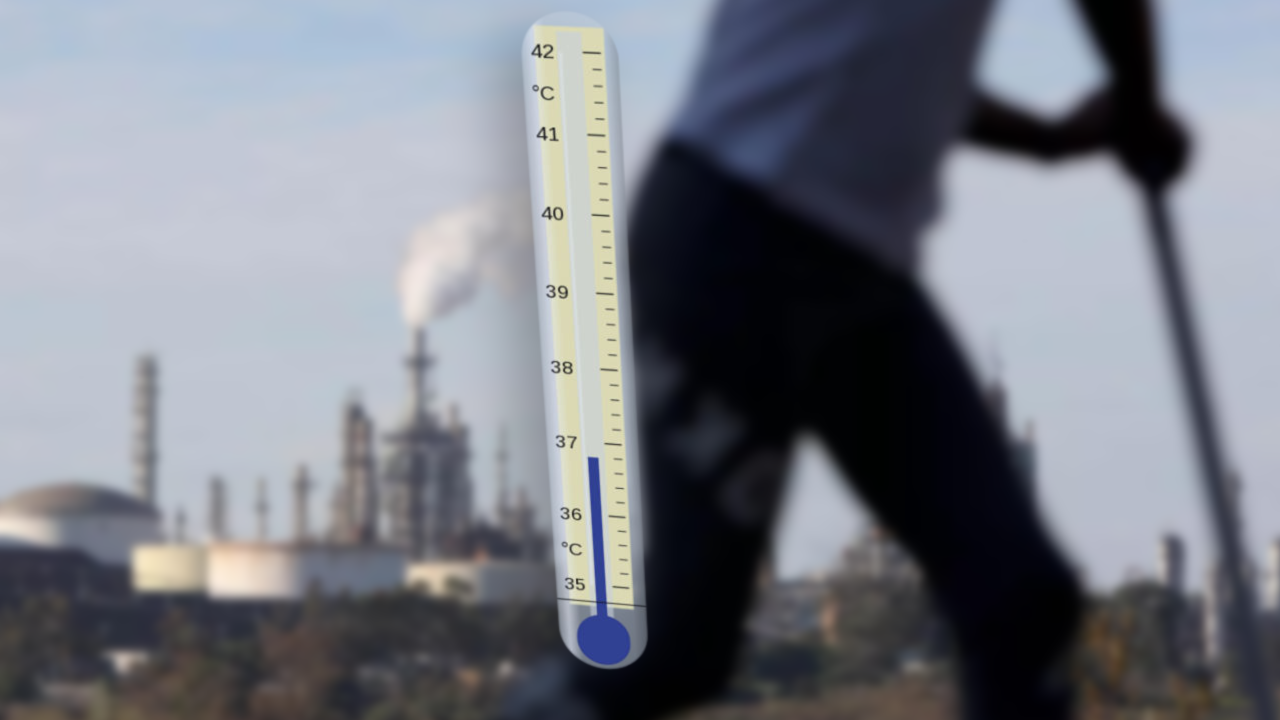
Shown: 36.8 °C
